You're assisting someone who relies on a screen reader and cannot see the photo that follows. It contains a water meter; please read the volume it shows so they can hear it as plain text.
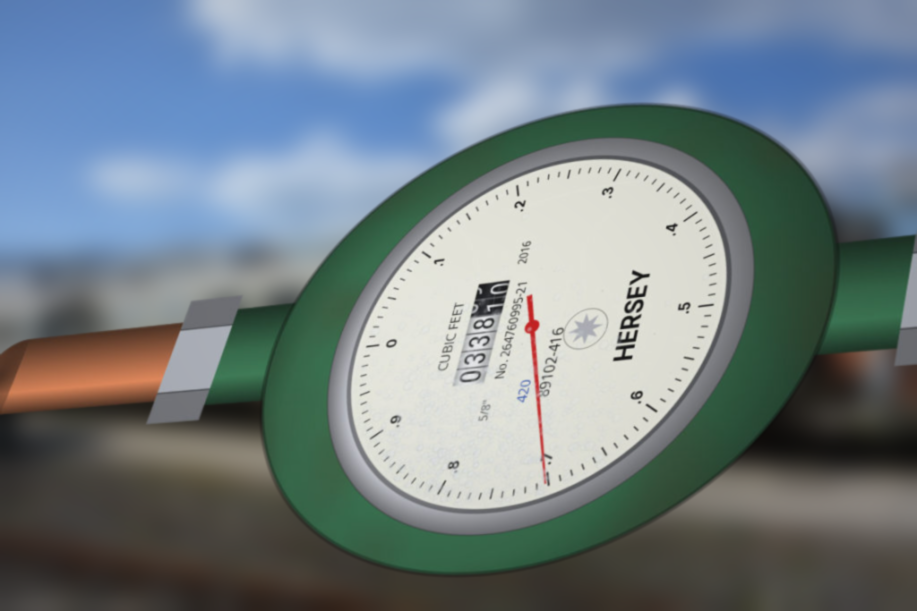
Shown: 33809.70 ft³
